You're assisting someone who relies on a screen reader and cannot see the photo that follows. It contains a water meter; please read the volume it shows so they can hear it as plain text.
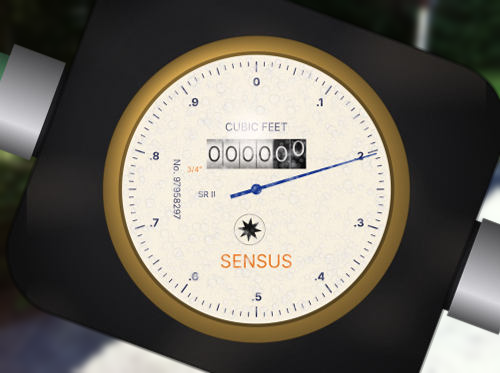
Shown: 0.20 ft³
